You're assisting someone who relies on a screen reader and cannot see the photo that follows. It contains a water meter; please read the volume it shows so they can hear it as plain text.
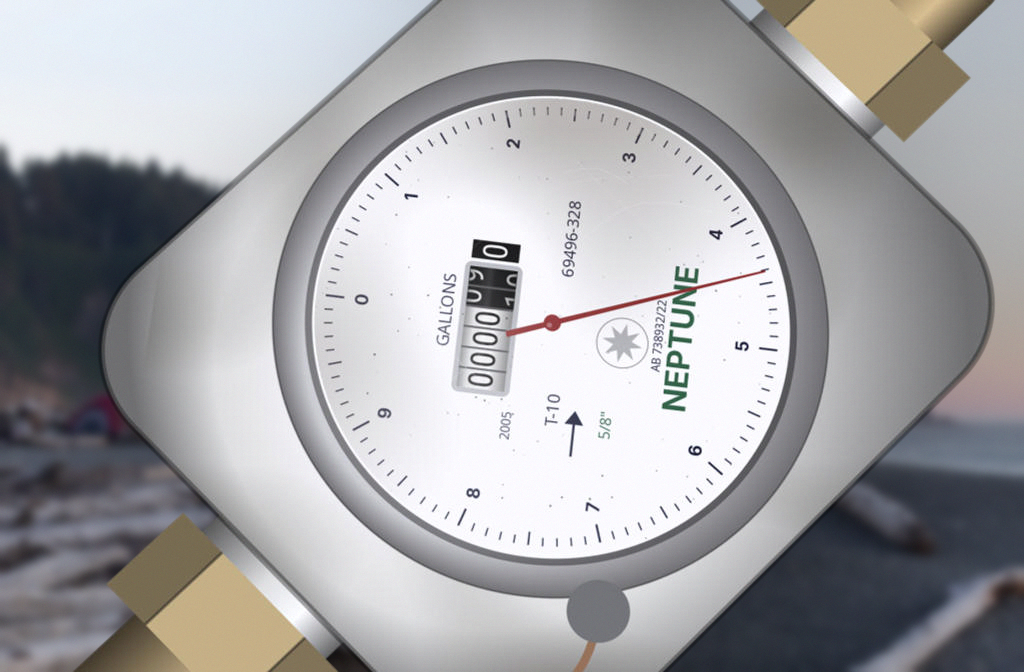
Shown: 94.4 gal
